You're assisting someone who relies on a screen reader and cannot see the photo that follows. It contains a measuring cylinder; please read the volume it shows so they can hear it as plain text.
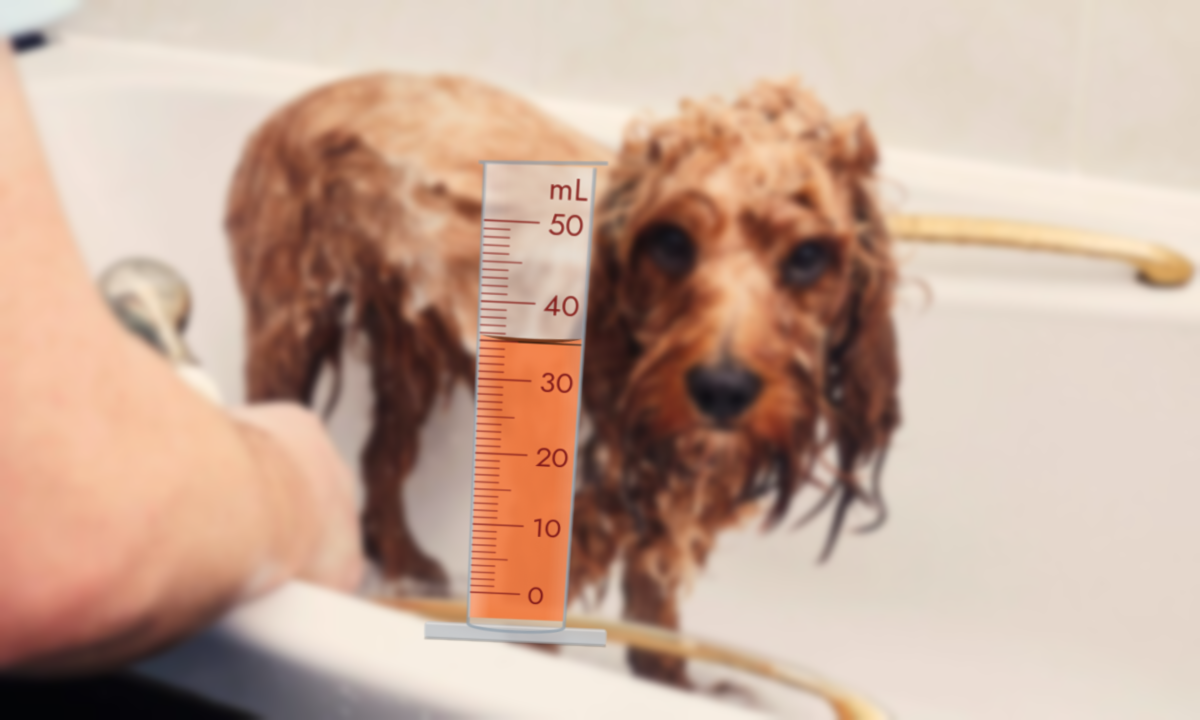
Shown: 35 mL
